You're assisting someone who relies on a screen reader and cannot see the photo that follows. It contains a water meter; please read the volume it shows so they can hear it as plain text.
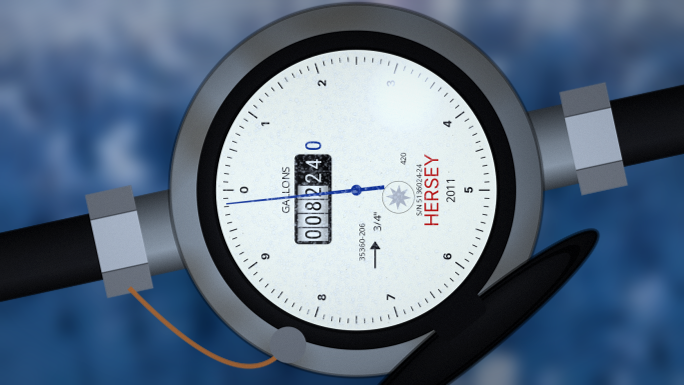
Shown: 82239.8 gal
